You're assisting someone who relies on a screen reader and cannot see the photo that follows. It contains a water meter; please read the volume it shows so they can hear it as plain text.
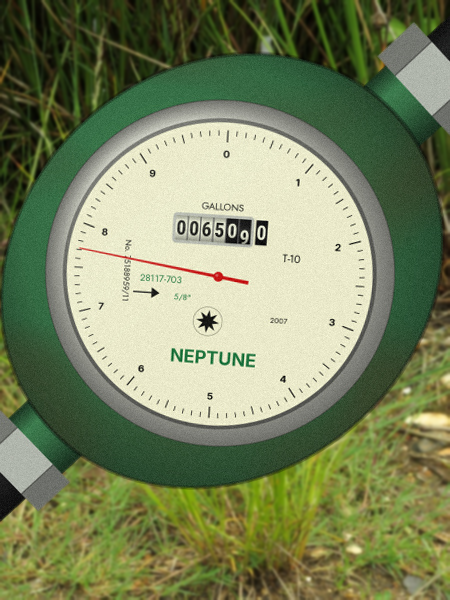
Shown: 65087.7 gal
